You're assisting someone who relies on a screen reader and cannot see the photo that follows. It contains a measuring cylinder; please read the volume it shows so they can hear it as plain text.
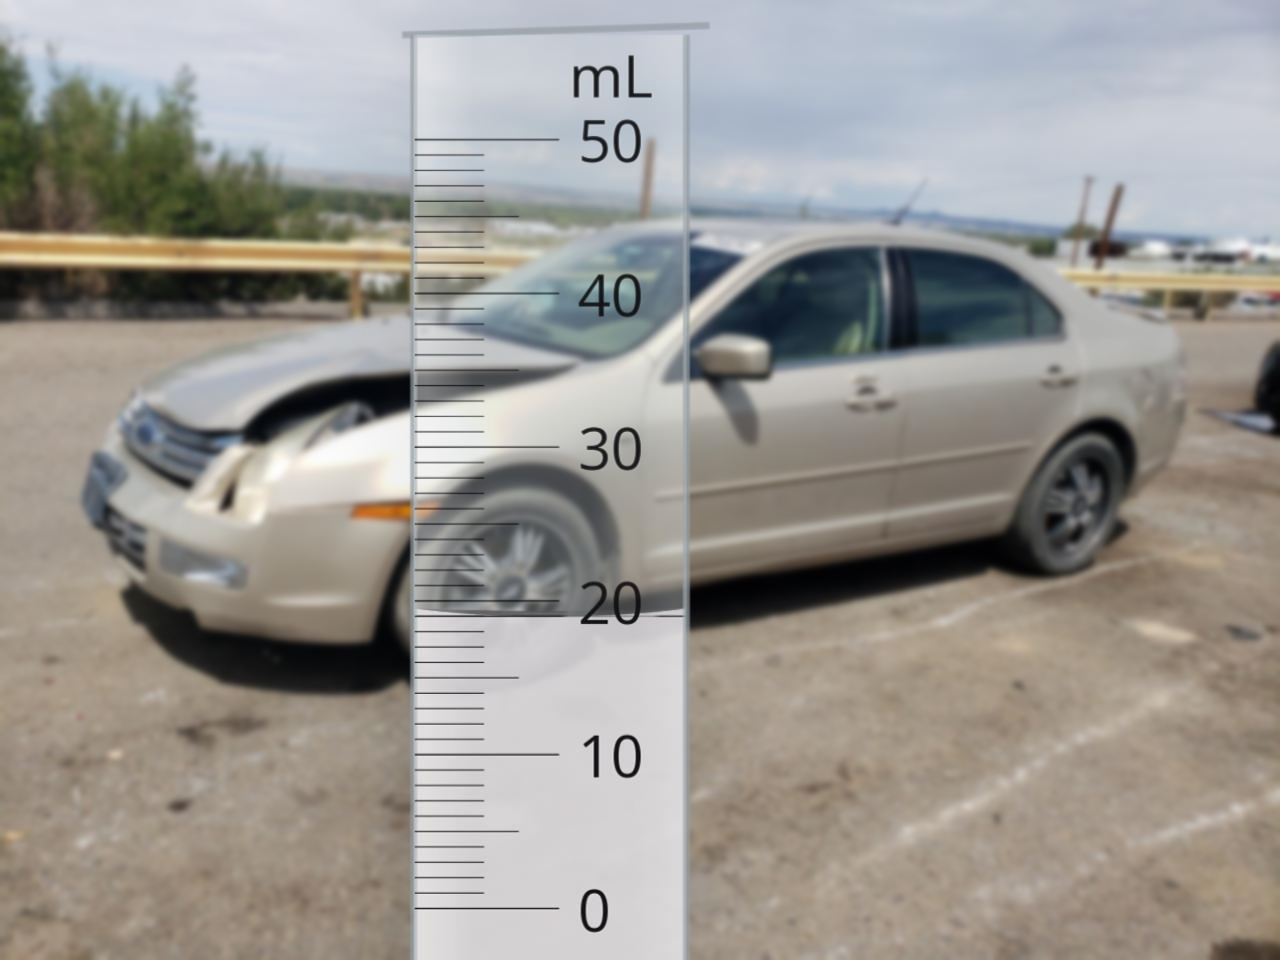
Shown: 19 mL
